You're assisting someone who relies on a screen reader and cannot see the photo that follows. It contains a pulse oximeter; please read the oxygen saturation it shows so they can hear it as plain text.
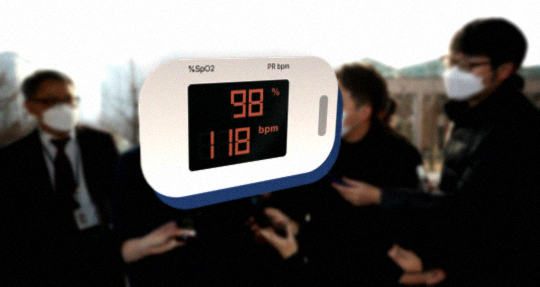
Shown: 98 %
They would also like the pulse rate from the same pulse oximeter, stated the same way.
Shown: 118 bpm
